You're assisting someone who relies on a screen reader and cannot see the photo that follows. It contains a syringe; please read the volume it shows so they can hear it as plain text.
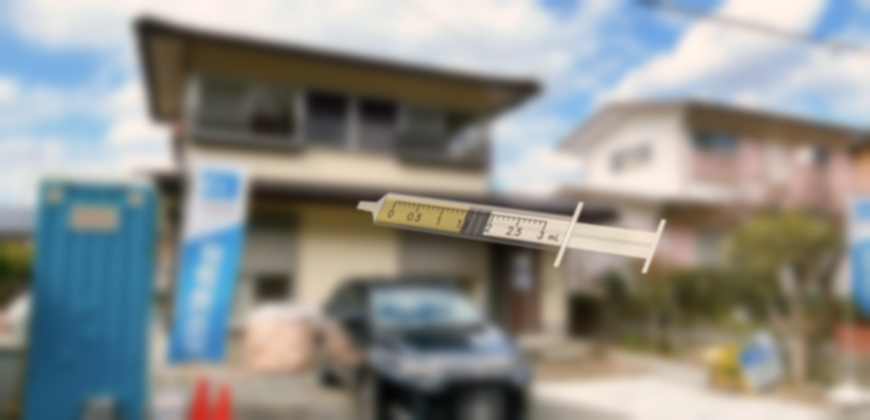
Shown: 1.5 mL
